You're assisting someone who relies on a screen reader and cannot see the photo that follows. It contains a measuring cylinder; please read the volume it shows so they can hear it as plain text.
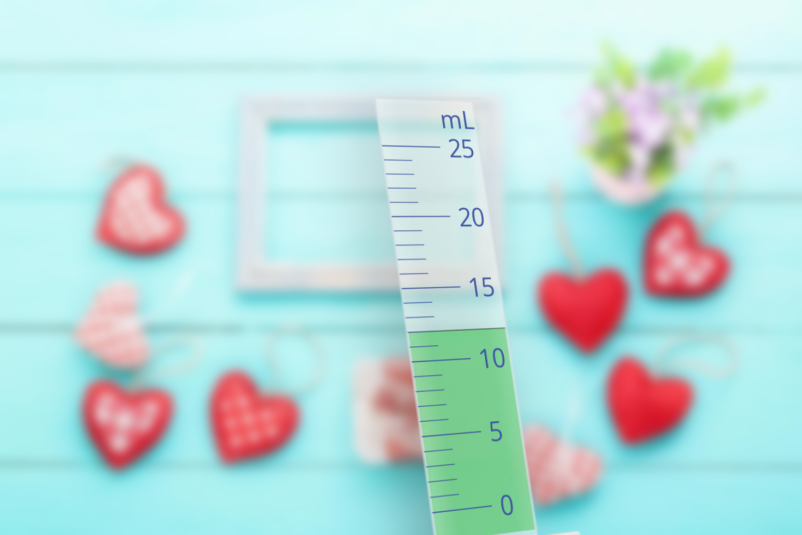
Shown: 12 mL
